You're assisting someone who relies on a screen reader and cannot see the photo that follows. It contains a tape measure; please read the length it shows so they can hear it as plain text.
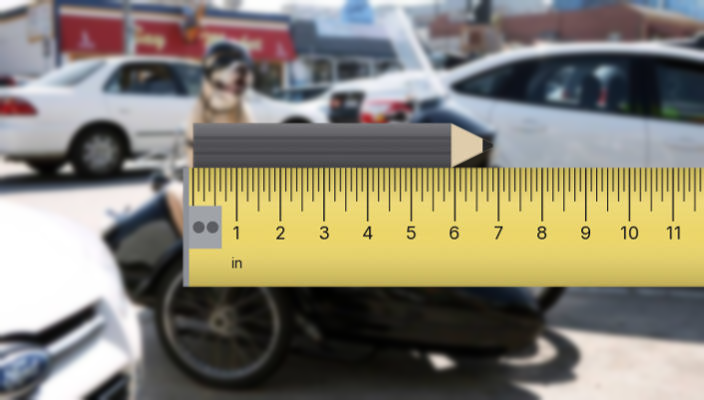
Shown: 6.875 in
